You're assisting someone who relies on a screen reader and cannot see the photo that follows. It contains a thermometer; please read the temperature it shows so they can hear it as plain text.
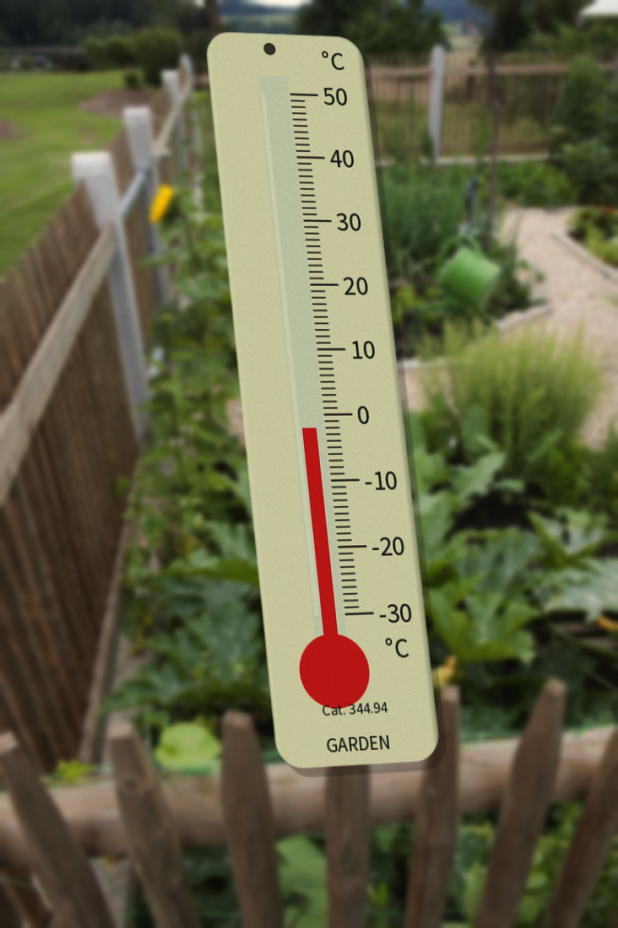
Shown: -2 °C
